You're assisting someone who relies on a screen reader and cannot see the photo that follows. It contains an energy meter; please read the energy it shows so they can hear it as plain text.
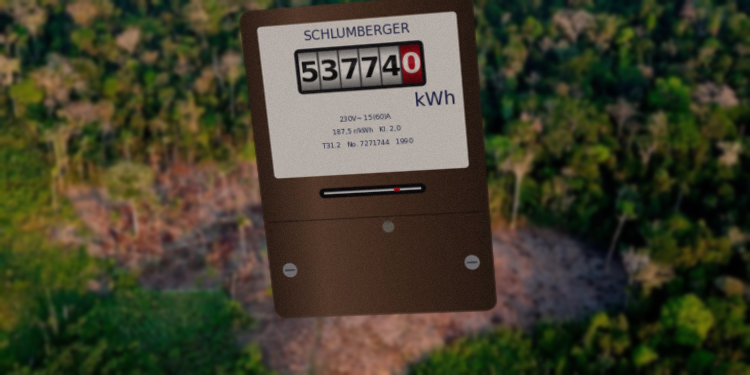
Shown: 53774.0 kWh
